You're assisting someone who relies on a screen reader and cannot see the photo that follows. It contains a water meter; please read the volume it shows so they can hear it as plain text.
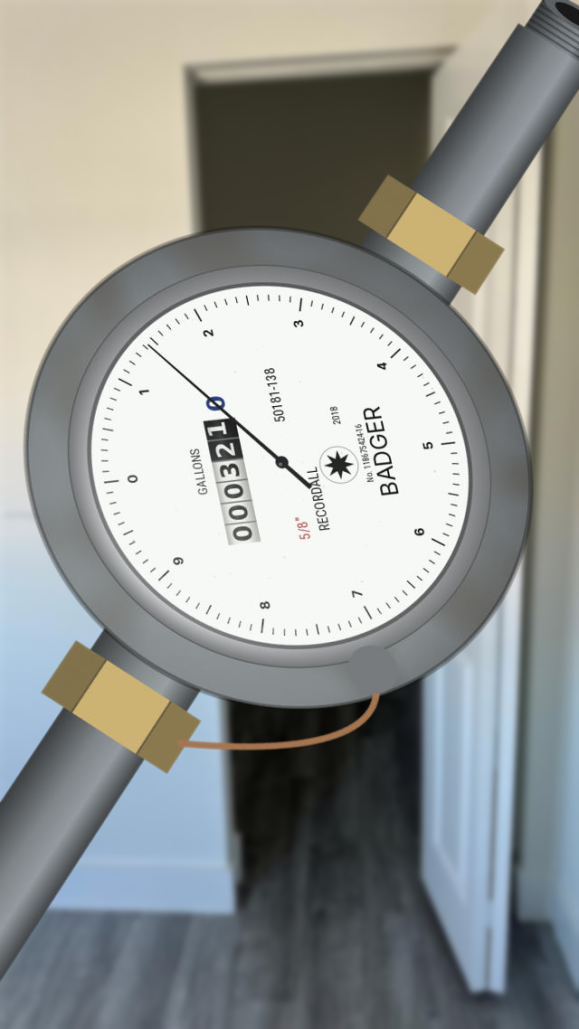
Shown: 3211.4 gal
